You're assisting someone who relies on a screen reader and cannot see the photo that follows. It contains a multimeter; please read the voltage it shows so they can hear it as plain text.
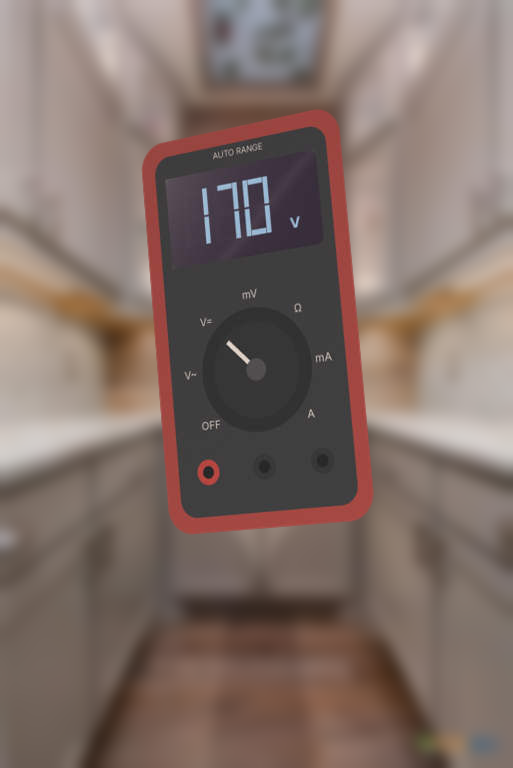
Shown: 170 V
